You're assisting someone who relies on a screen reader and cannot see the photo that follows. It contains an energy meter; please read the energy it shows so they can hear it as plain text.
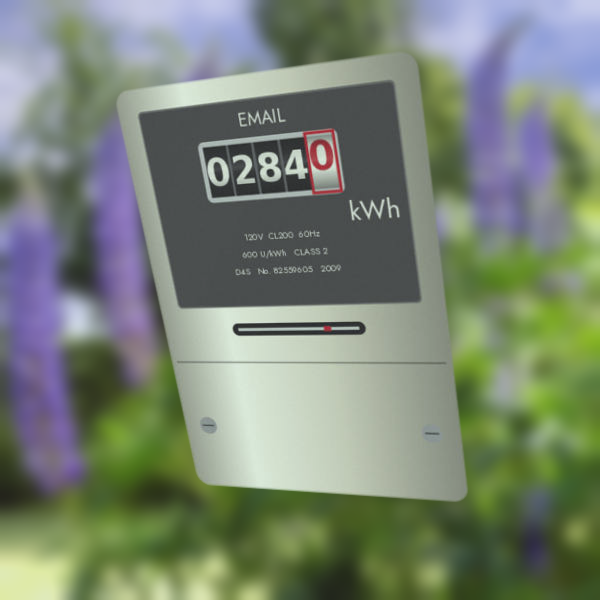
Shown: 284.0 kWh
